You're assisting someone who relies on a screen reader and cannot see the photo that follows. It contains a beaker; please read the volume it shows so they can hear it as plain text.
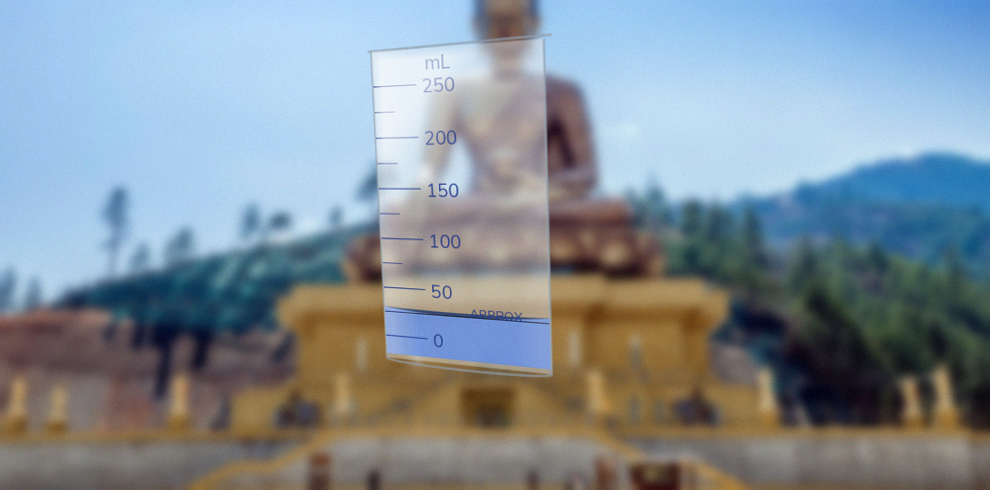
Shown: 25 mL
